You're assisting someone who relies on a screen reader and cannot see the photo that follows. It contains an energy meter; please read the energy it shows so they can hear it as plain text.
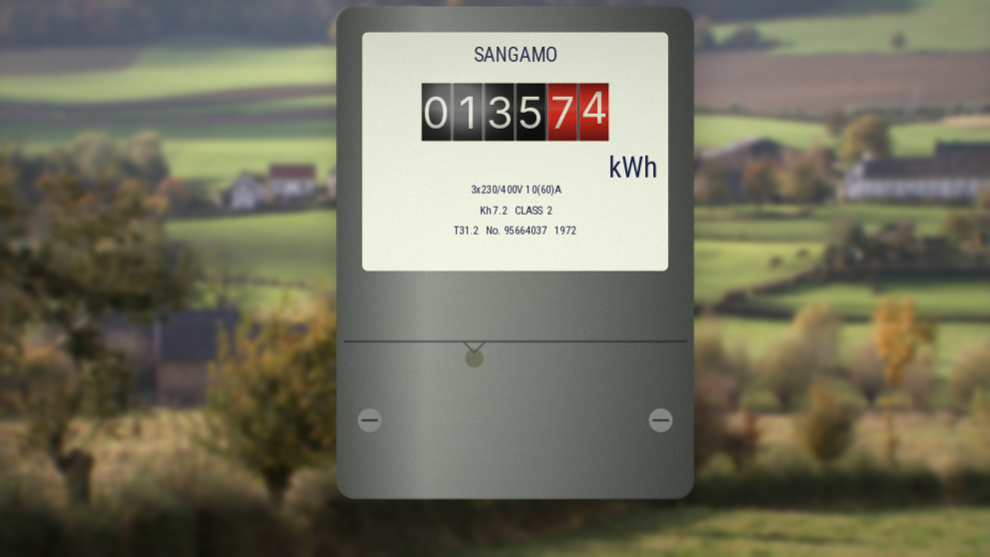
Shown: 135.74 kWh
